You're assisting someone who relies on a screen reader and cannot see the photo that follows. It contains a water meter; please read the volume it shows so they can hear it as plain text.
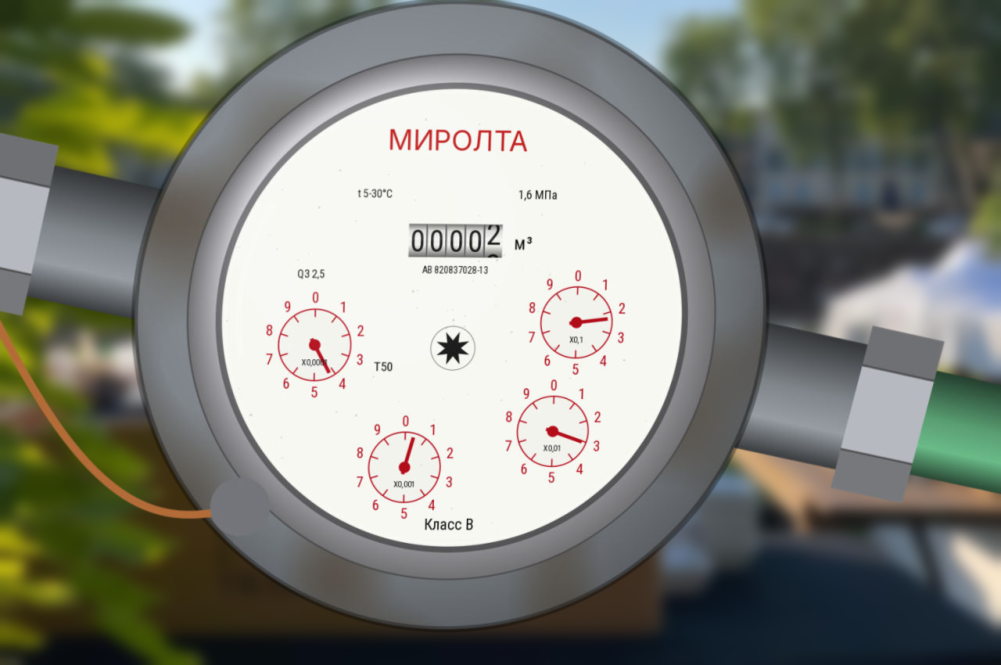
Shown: 2.2304 m³
